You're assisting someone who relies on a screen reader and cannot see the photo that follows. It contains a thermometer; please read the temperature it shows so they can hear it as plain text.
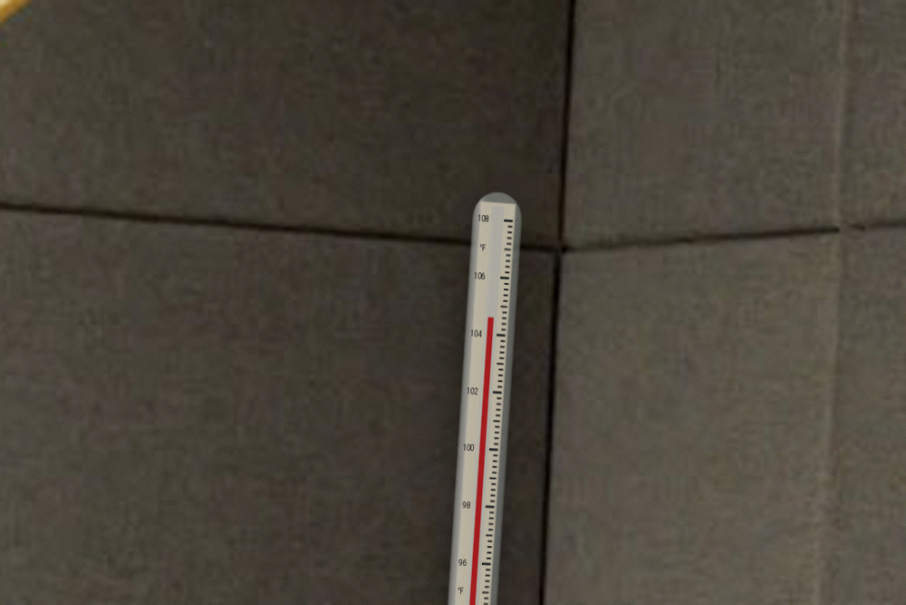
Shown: 104.6 °F
